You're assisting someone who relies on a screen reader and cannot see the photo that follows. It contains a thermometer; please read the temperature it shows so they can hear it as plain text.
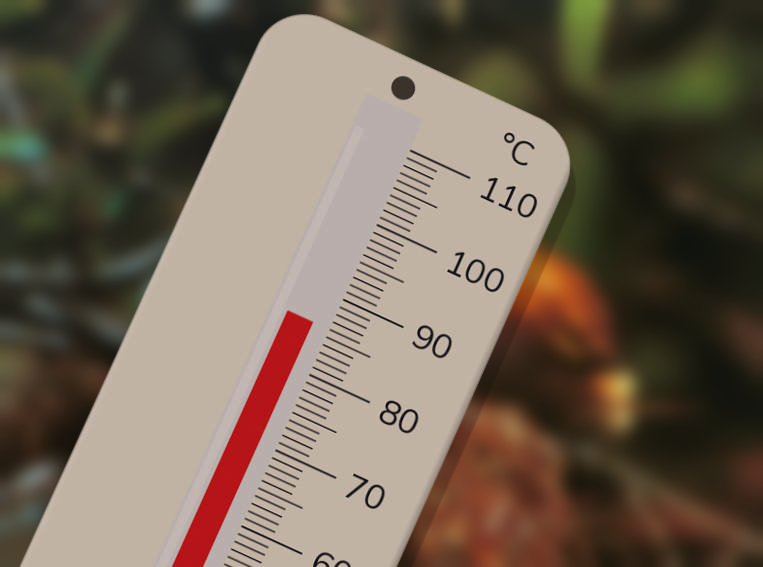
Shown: 86 °C
